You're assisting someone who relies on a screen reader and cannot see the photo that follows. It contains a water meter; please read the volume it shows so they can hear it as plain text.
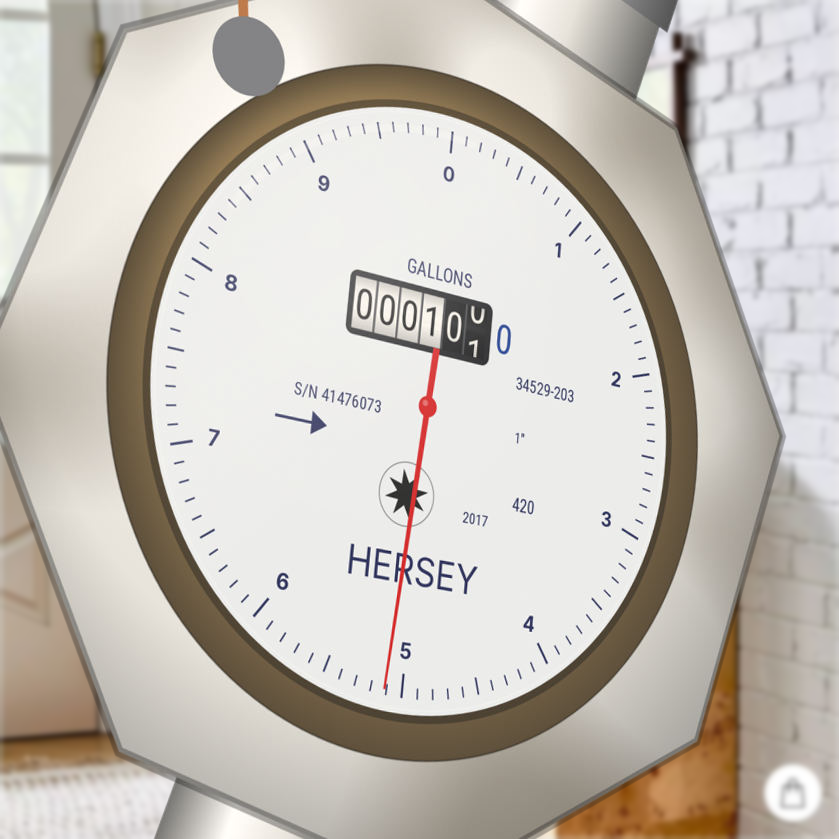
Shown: 1005.1 gal
